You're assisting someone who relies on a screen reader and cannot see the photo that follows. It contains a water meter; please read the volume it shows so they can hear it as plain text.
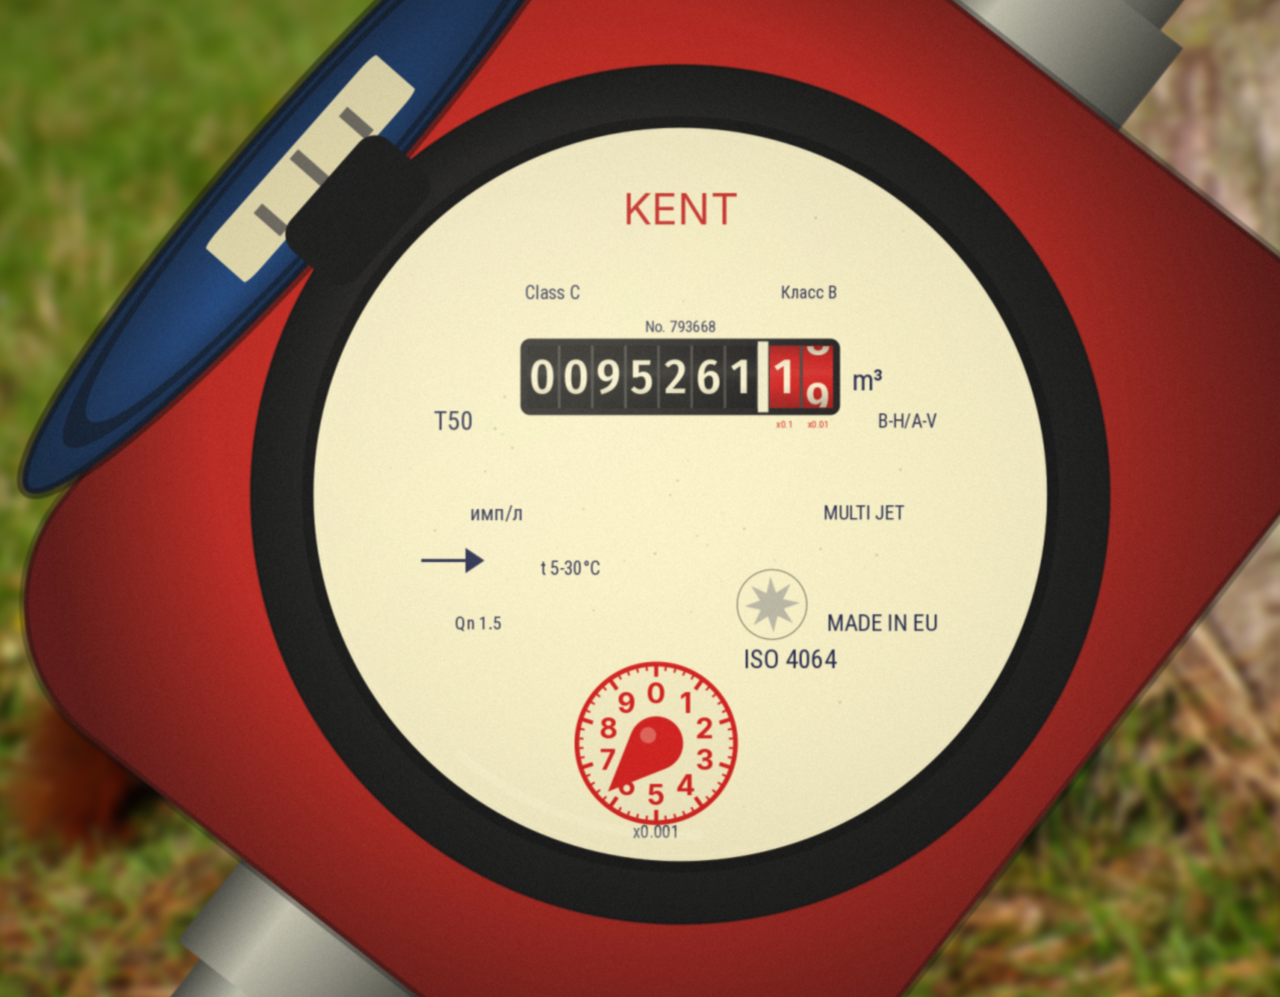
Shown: 95261.186 m³
